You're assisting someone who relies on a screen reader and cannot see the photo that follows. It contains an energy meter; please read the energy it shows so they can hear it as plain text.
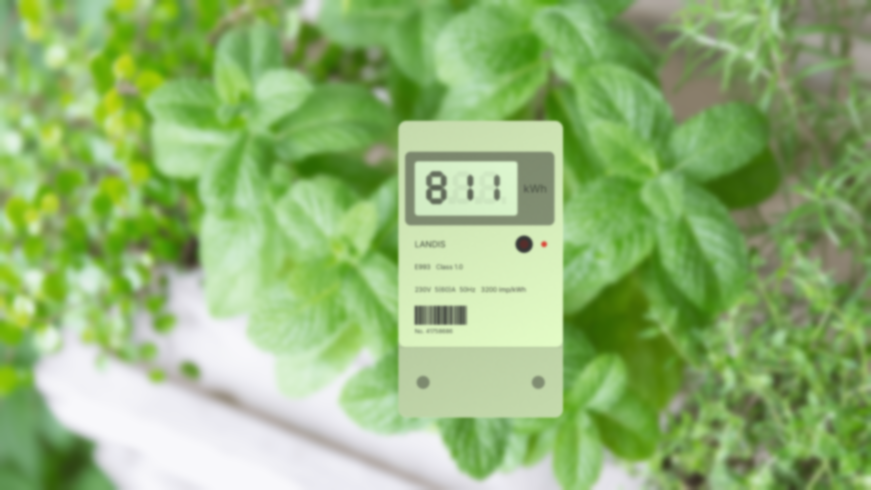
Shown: 811 kWh
